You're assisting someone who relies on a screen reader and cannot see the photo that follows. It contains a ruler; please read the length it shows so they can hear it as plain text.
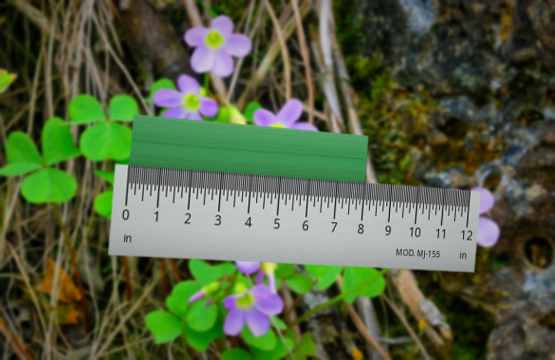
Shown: 8 in
